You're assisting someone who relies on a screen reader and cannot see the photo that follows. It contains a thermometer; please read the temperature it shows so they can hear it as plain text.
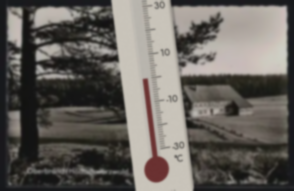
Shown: 0 °C
